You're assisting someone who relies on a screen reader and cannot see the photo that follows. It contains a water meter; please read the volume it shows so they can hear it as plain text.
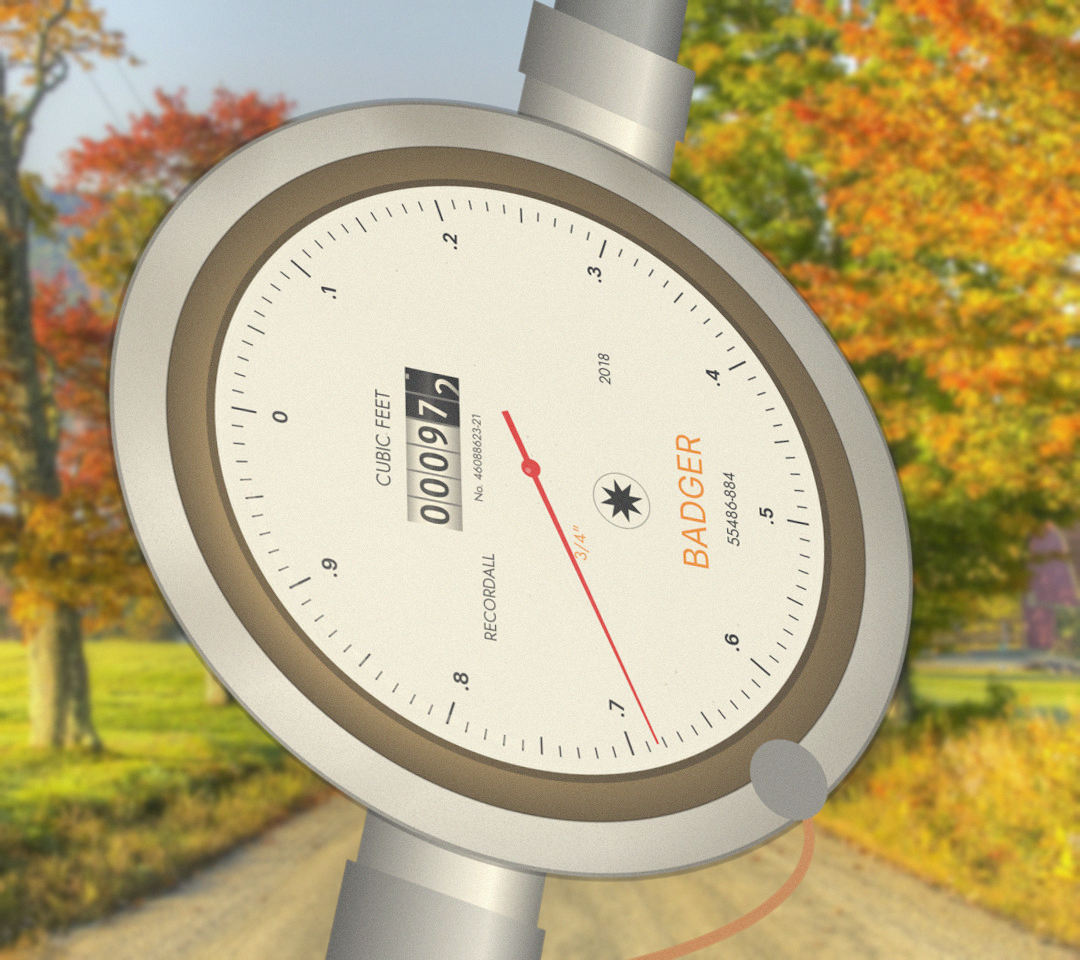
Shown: 971.68 ft³
